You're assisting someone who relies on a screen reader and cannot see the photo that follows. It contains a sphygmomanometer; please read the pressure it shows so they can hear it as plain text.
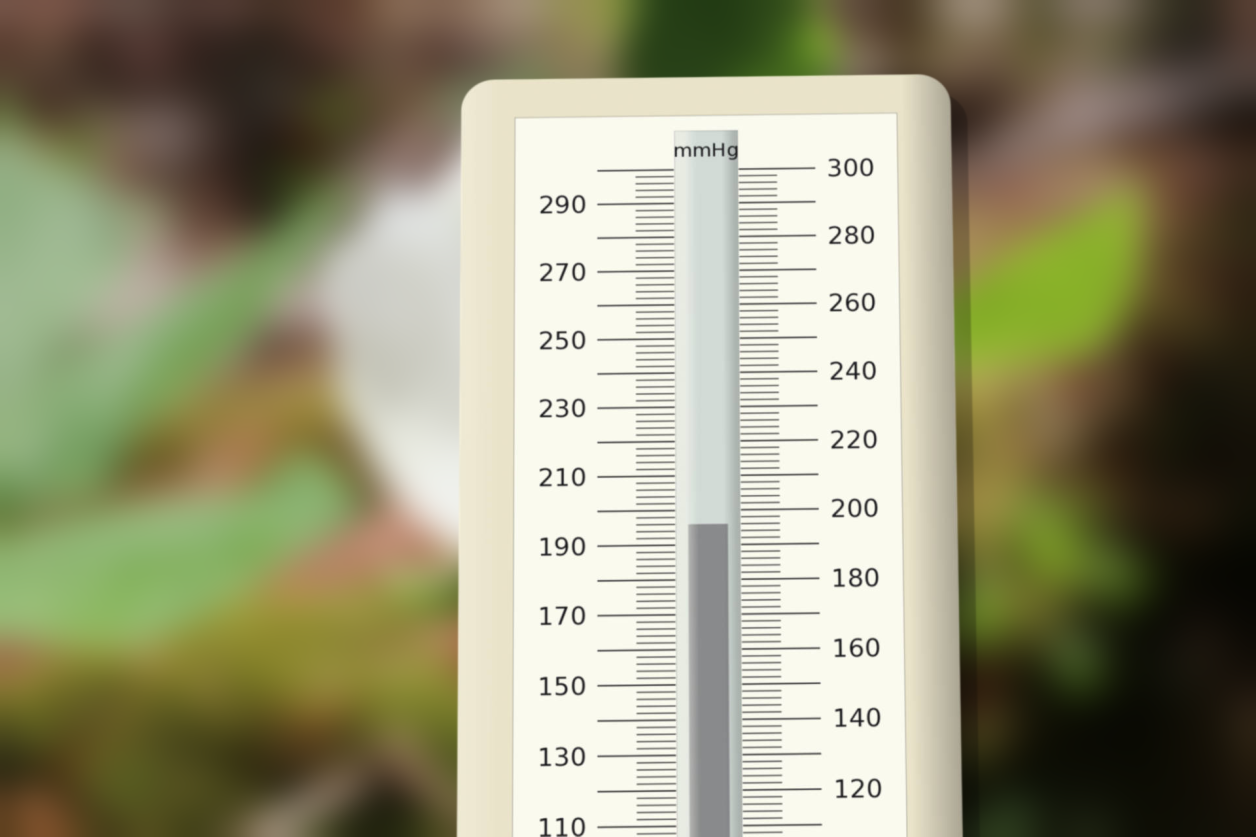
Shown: 196 mmHg
